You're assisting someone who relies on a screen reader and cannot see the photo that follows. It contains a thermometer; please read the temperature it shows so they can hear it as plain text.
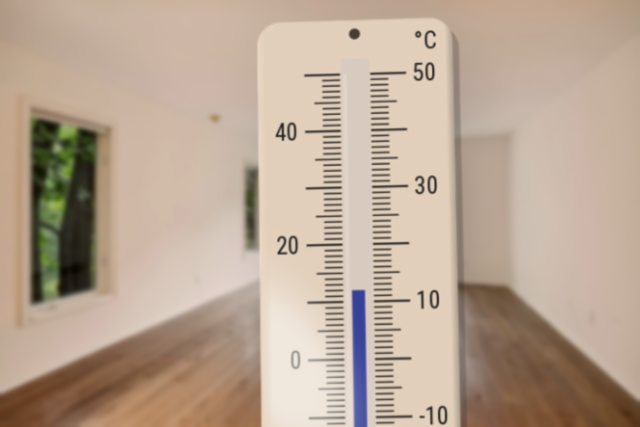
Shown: 12 °C
